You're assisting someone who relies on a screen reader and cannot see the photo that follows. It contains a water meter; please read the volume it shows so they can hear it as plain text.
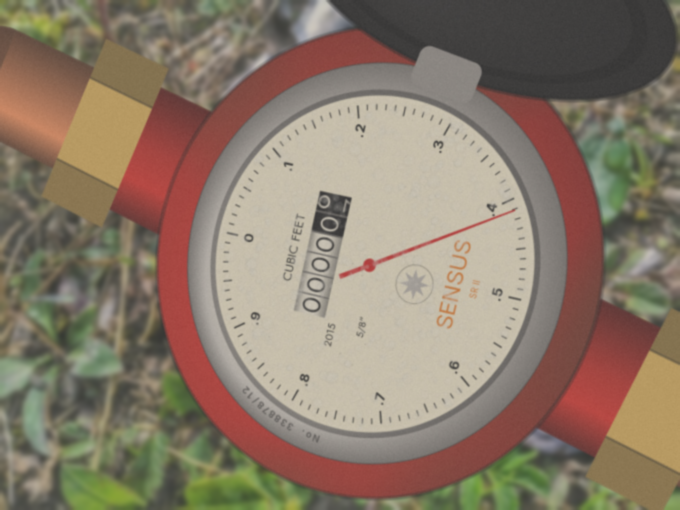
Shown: 6.41 ft³
